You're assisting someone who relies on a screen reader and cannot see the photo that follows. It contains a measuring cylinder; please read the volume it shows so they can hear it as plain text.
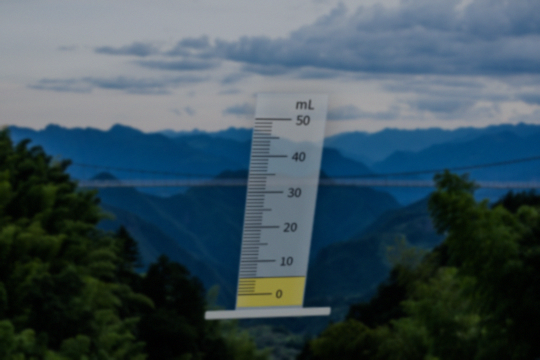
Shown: 5 mL
